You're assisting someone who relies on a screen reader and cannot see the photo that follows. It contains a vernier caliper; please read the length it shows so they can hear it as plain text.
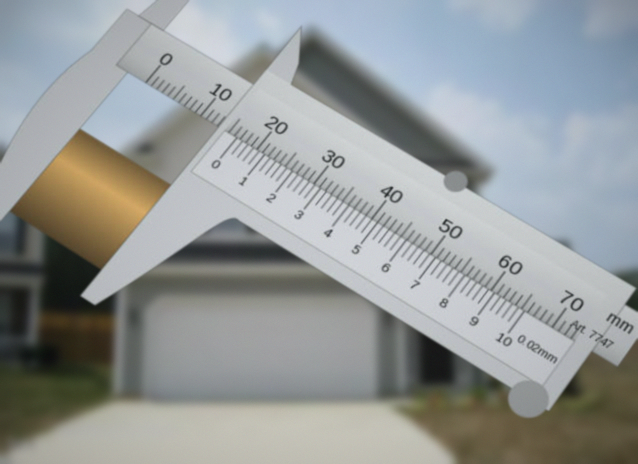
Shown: 16.5 mm
